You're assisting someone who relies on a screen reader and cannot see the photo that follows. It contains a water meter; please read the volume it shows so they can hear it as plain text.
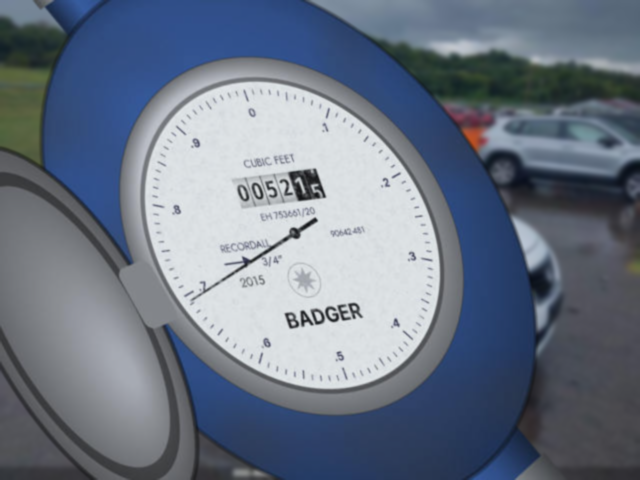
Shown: 5214.69 ft³
